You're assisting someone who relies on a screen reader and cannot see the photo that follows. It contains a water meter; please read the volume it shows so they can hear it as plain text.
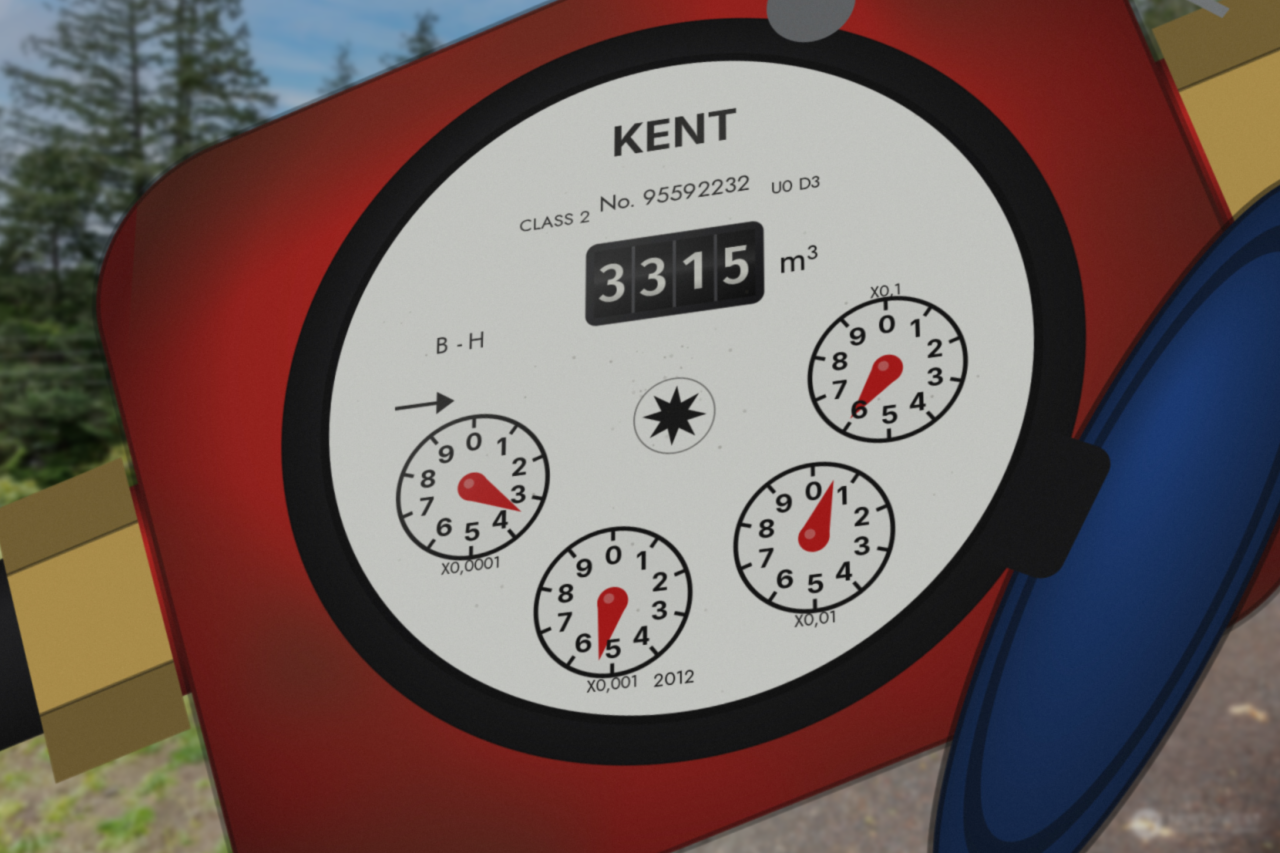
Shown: 3315.6053 m³
